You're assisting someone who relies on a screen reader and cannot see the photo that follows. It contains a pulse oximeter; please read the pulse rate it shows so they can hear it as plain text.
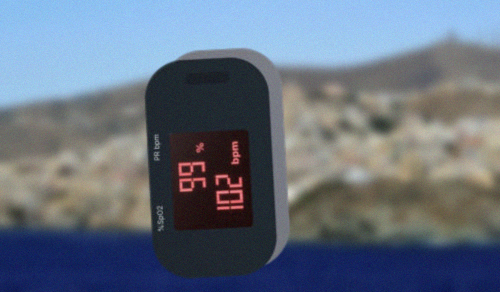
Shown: 102 bpm
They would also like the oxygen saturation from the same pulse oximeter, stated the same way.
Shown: 99 %
